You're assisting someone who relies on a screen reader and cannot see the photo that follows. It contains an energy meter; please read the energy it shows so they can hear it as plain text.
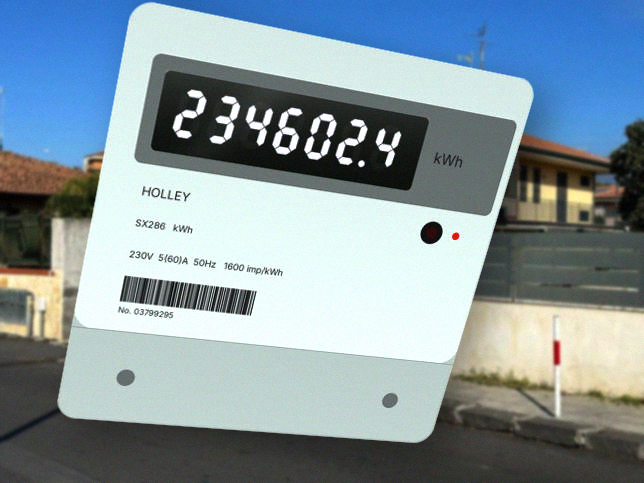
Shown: 234602.4 kWh
